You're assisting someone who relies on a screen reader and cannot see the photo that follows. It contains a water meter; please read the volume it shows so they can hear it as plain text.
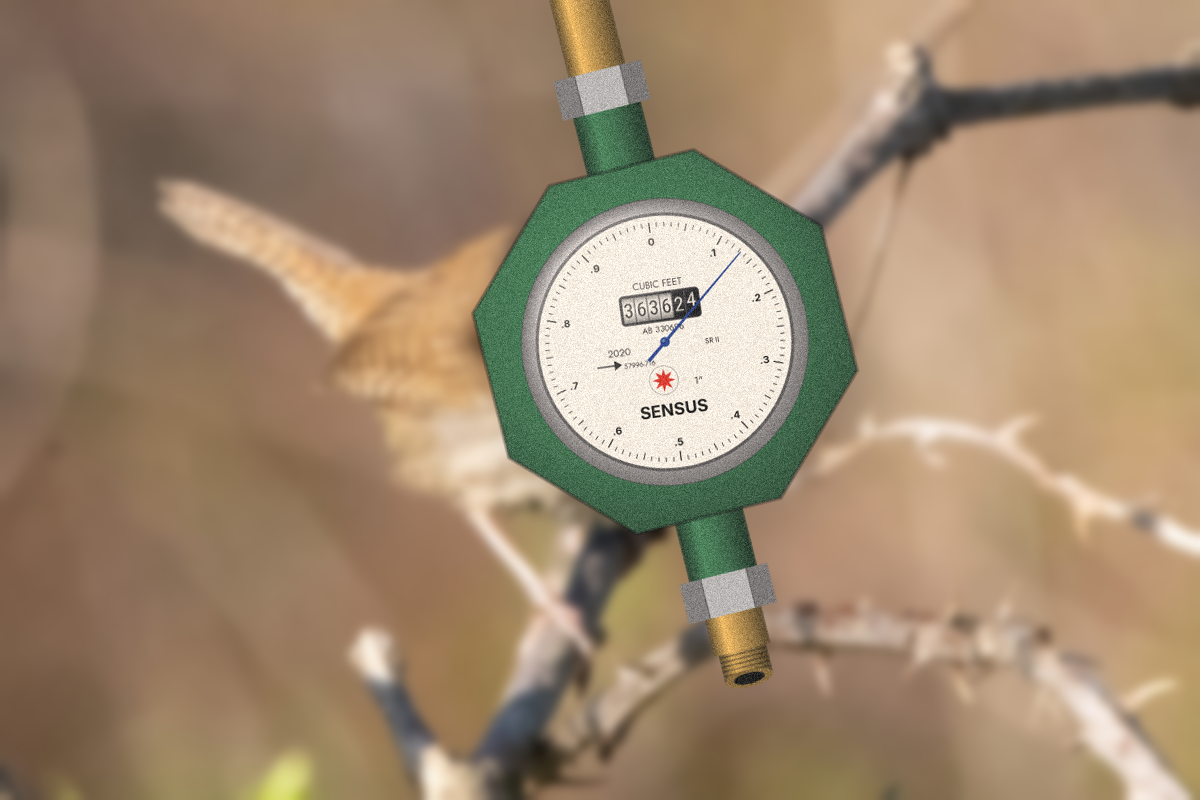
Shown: 363624.13 ft³
